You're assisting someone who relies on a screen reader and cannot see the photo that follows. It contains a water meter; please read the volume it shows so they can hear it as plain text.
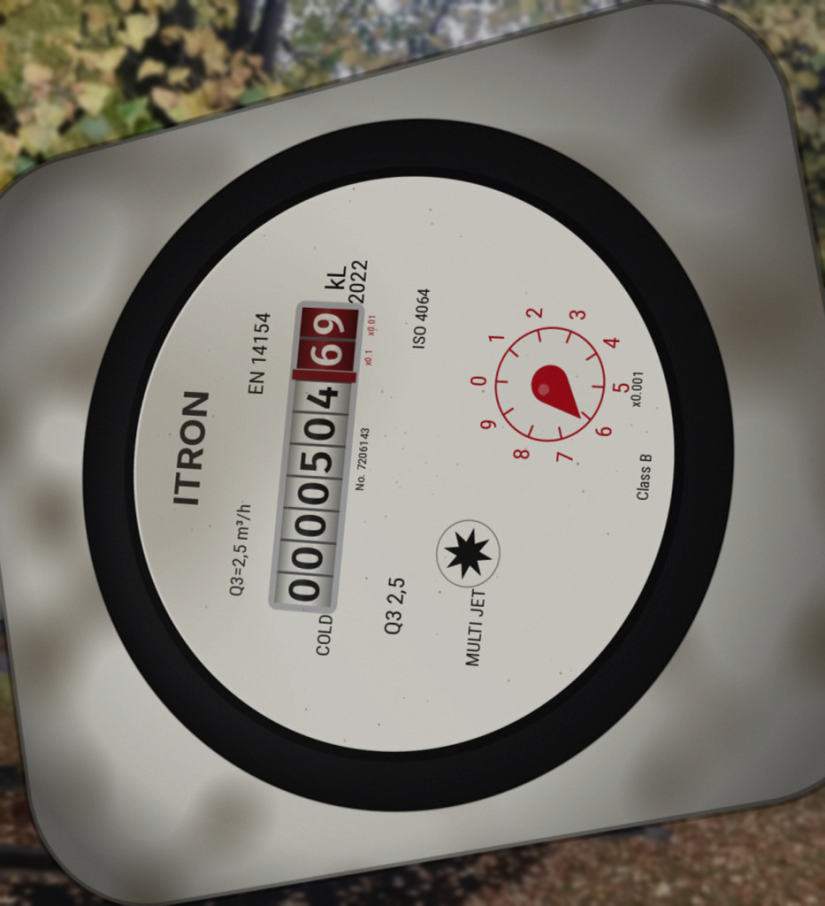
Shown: 504.696 kL
